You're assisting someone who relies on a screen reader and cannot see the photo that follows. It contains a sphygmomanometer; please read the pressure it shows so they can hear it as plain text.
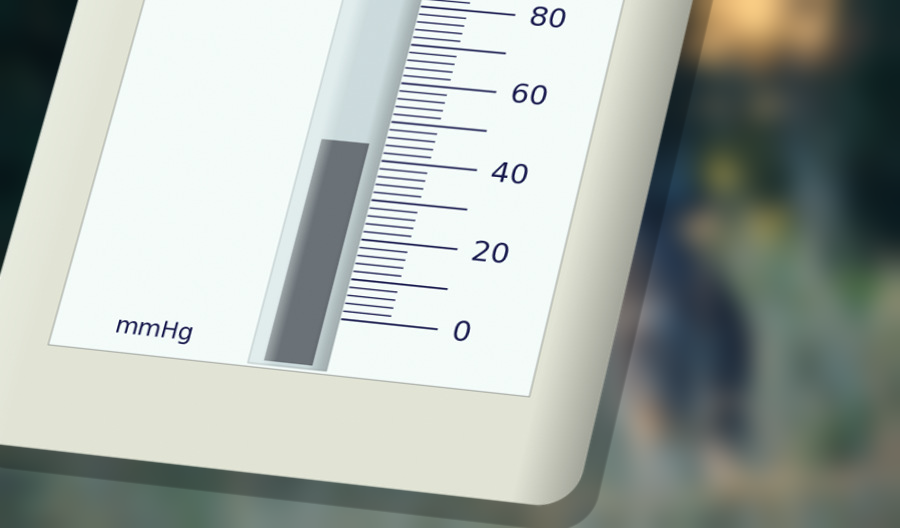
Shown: 44 mmHg
